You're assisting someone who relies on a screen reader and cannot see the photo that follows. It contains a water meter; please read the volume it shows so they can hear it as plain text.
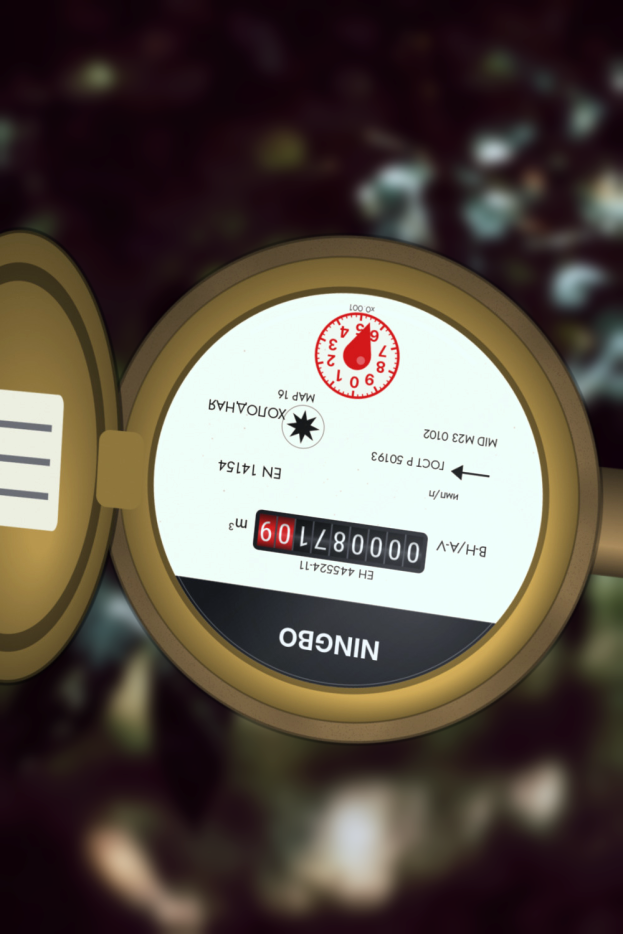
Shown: 871.095 m³
